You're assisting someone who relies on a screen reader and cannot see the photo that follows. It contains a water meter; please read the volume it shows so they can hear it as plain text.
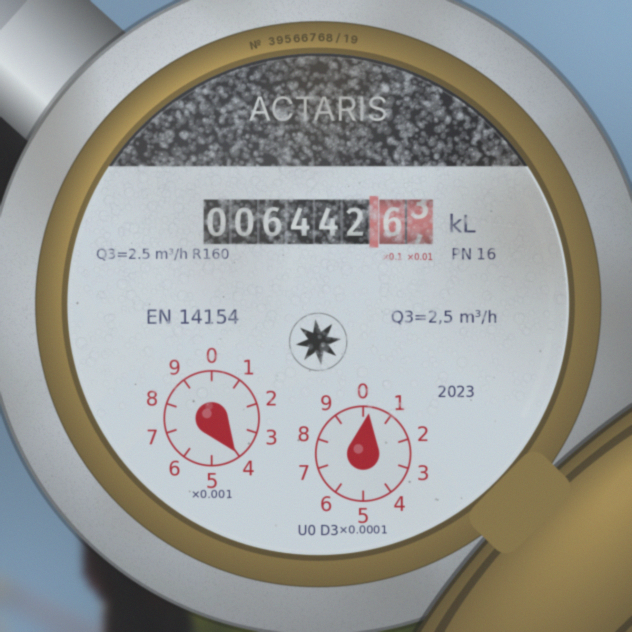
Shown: 6442.6340 kL
